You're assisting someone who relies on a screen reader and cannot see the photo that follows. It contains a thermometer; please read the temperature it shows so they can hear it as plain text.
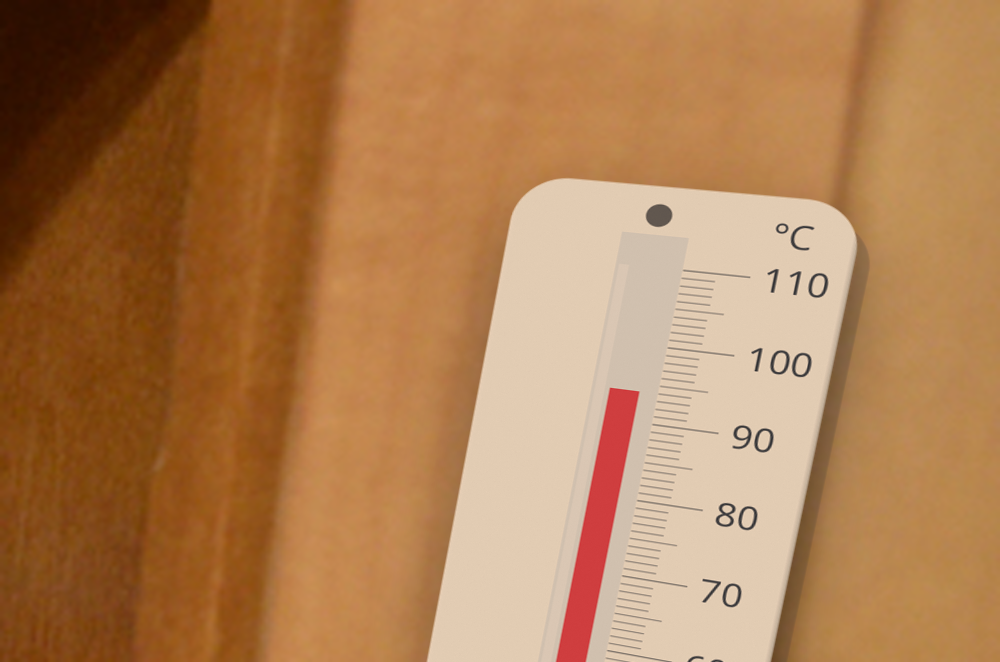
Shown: 94 °C
